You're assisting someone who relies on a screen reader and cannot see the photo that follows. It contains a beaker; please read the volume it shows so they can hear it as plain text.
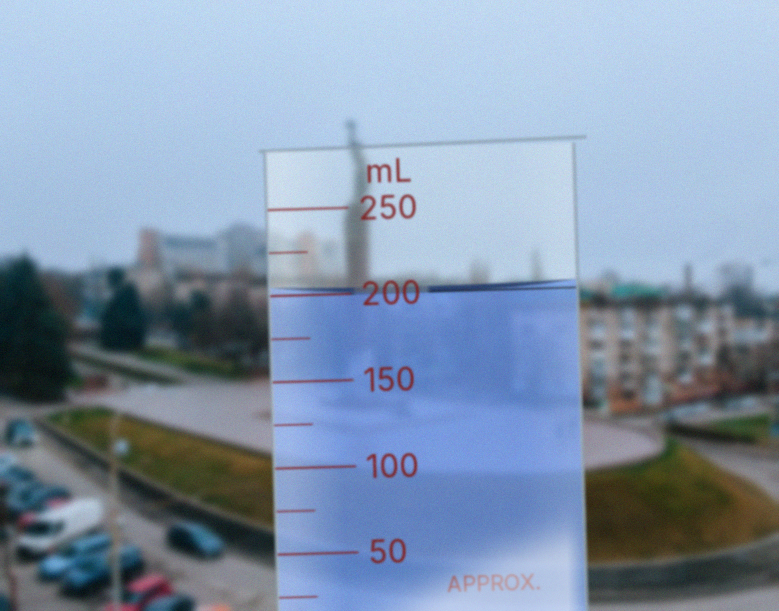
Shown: 200 mL
